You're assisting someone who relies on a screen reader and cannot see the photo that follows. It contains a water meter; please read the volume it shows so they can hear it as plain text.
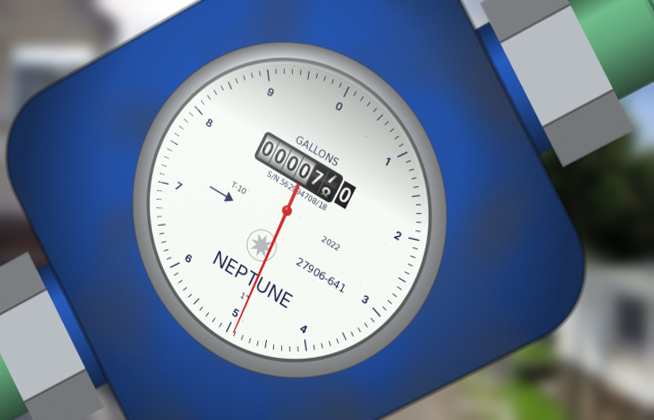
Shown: 774.9 gal
